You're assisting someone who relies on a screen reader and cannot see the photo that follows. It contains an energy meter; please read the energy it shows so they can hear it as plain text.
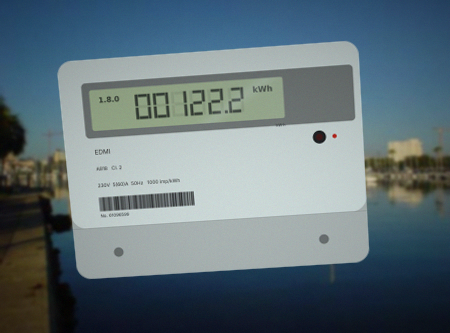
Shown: 122.2 kWh
